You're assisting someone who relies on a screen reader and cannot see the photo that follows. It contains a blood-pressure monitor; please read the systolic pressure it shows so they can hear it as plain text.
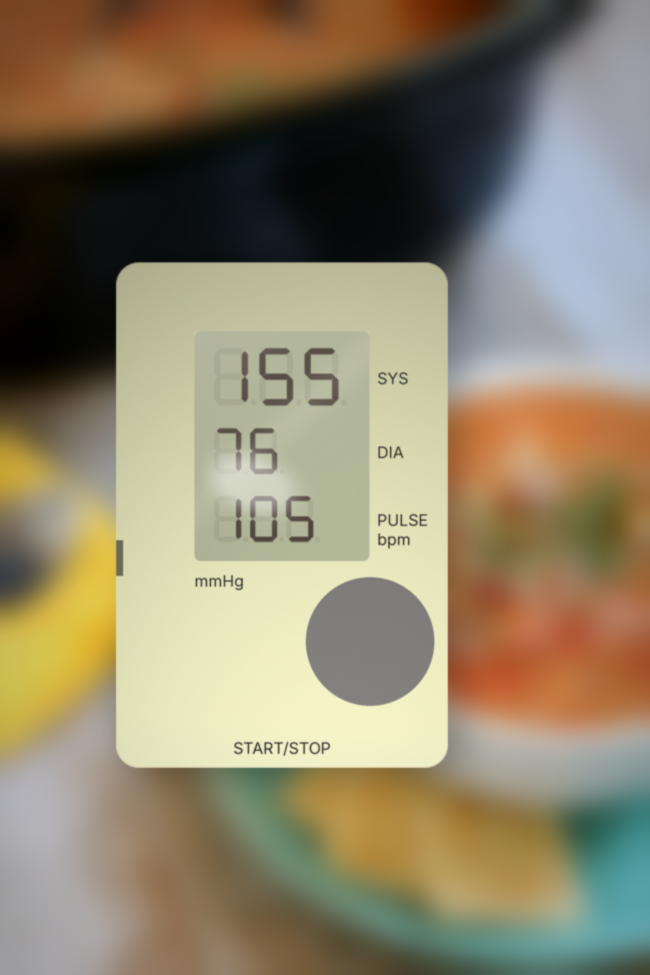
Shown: 155 mmHg
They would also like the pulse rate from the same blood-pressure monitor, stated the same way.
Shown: 105 bpm
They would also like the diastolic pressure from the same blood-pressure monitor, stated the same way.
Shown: 76 mmHg
